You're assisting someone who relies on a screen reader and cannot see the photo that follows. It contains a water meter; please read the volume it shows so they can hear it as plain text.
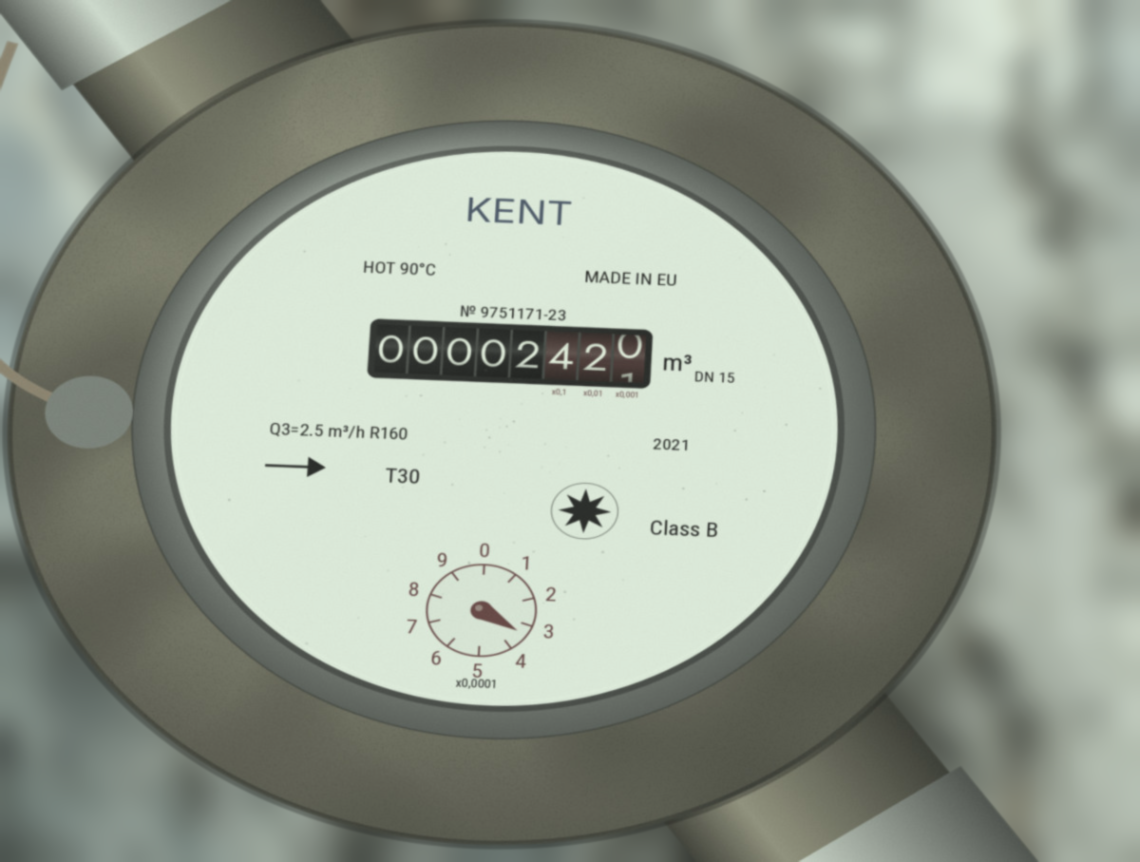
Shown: 2.4203 m³
